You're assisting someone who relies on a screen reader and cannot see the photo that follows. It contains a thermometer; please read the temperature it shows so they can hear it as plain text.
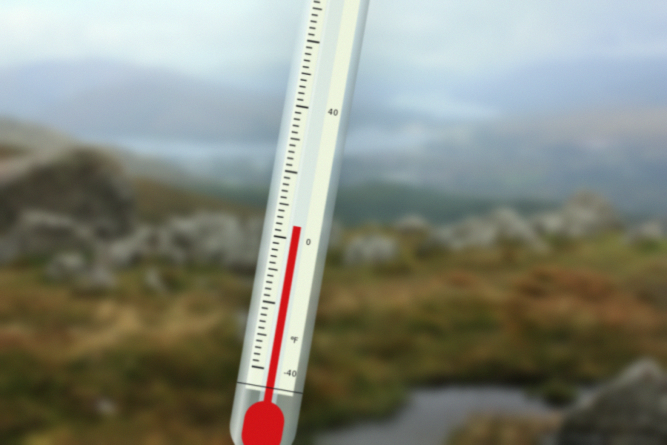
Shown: 4 °F
